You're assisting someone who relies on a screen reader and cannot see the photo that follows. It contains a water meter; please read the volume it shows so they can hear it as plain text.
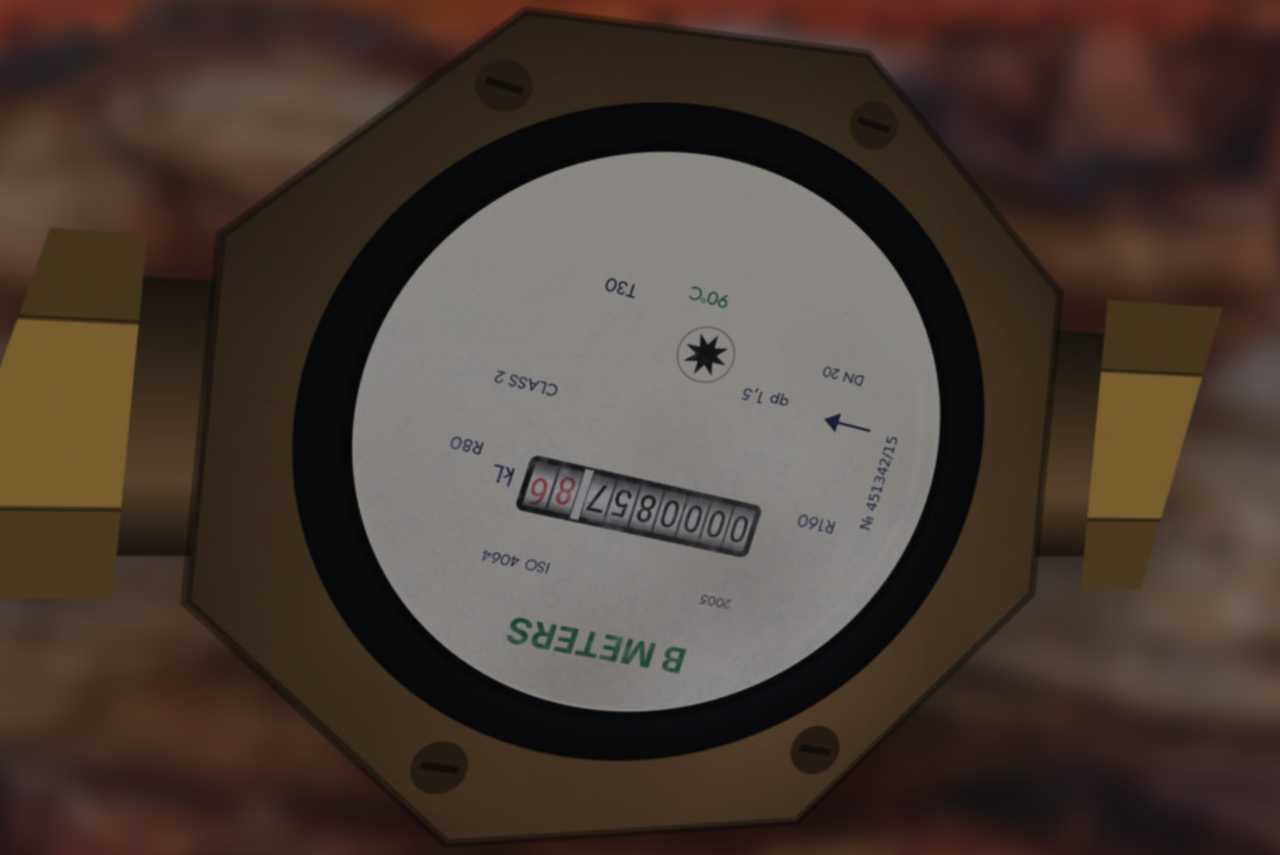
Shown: 857.86 kL
